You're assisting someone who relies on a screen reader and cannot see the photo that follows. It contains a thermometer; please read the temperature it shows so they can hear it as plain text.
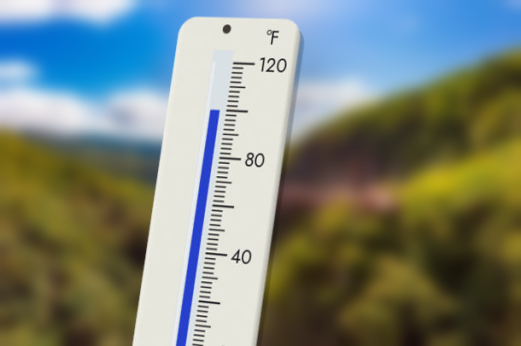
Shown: 100 °F
